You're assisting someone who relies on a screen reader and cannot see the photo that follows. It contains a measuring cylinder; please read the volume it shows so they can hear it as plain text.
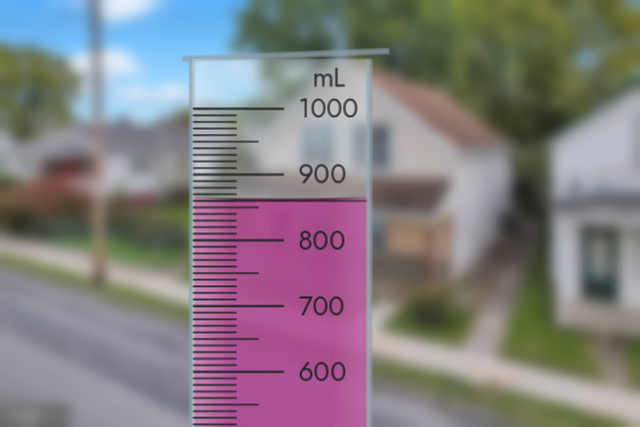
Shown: 860 mL
